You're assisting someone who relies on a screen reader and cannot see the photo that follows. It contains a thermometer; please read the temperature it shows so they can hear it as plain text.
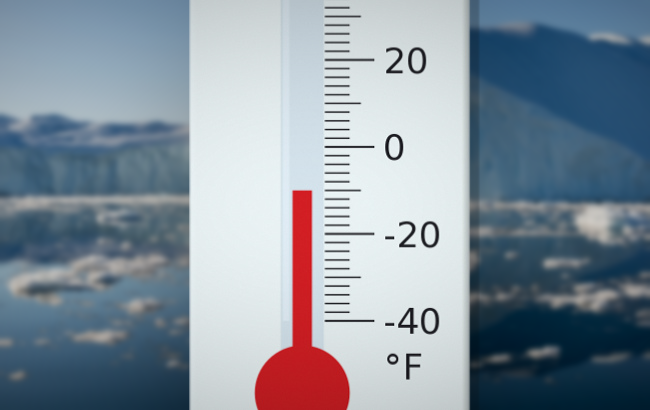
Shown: -10 °F
